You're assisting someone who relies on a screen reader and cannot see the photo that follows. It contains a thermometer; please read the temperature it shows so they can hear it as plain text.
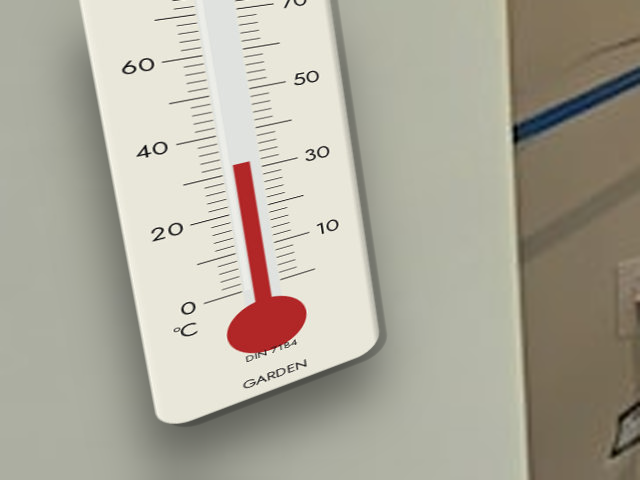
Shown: 32 °C
